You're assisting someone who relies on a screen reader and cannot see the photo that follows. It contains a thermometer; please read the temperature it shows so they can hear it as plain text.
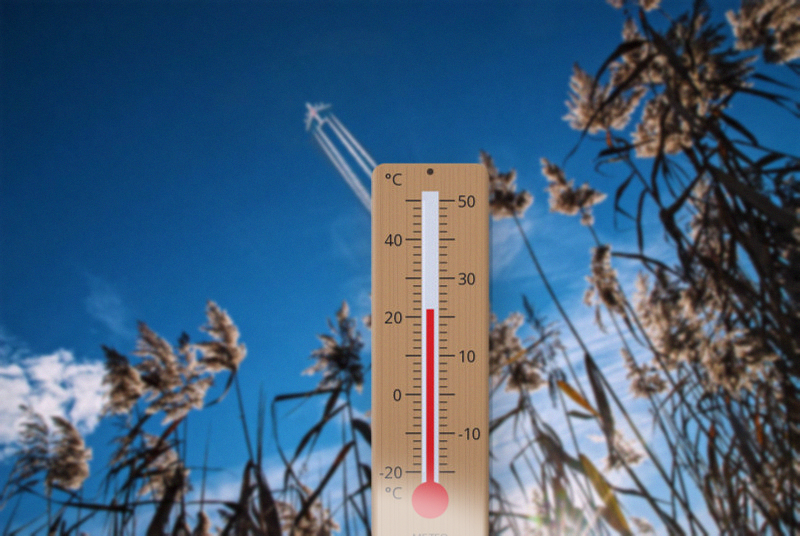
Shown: 22 °C
